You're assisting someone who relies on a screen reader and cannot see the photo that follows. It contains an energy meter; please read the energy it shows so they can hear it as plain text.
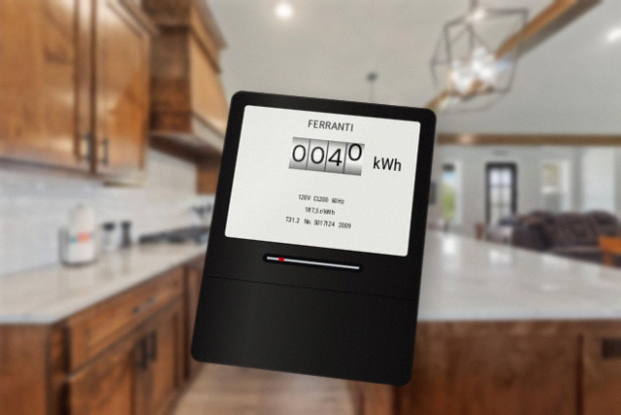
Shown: 40 kWh
